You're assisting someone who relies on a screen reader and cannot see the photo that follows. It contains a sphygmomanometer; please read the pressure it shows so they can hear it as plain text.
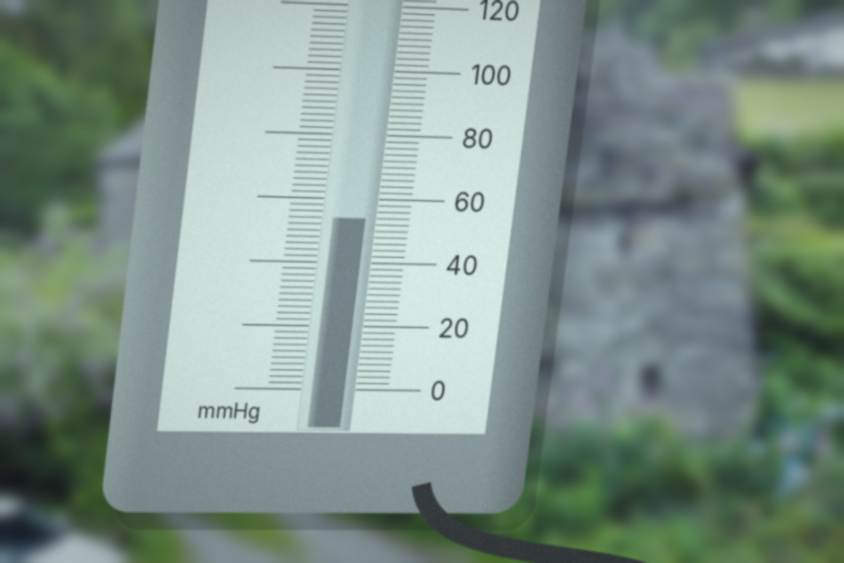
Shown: 54 mmHg
